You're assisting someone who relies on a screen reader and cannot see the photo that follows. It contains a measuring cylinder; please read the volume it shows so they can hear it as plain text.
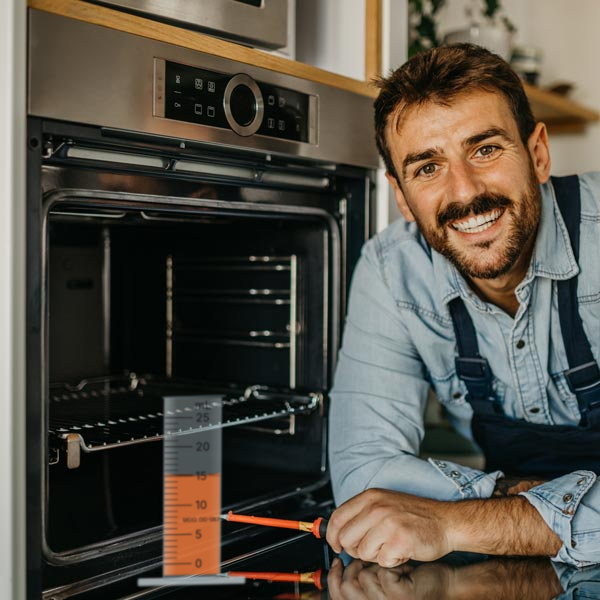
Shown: 15 mL
